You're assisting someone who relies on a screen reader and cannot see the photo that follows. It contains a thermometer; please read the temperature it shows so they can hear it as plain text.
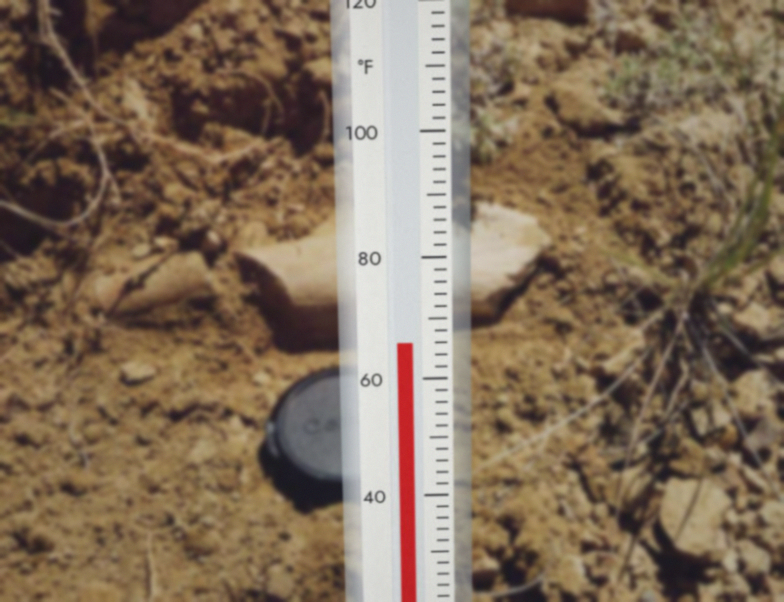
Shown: 66 °F
